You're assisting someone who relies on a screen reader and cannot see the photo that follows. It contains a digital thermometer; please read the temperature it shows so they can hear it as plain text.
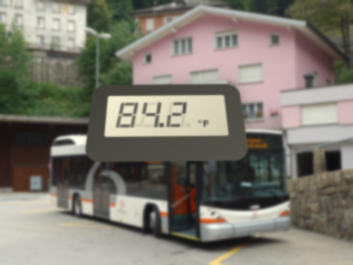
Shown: 84.2 °F
